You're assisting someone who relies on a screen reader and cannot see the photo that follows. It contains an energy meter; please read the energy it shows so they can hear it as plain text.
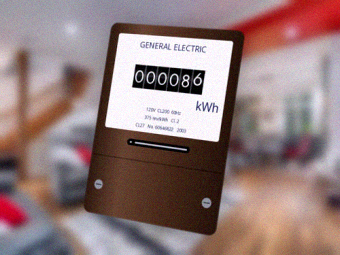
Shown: 86 kWh
